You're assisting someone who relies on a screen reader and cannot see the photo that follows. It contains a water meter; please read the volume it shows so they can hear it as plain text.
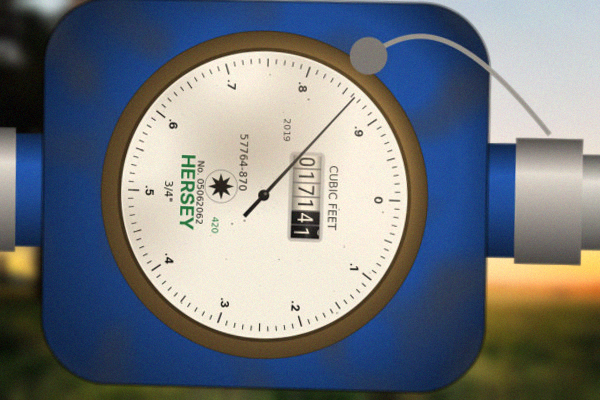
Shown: 17140.86 ft³
